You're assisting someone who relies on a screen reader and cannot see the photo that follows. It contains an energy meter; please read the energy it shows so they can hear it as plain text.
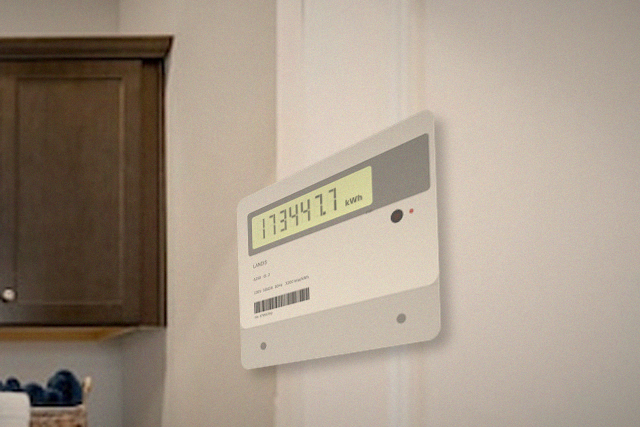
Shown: 173447.7 kWh
